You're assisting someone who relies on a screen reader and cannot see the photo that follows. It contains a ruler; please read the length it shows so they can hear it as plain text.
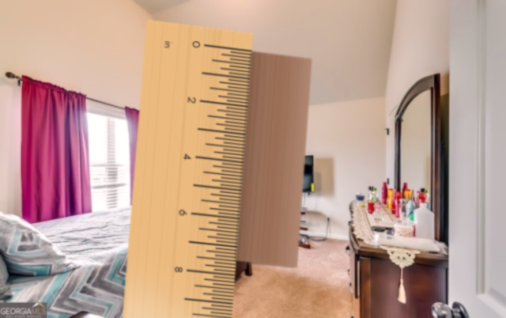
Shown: 7.5 in
